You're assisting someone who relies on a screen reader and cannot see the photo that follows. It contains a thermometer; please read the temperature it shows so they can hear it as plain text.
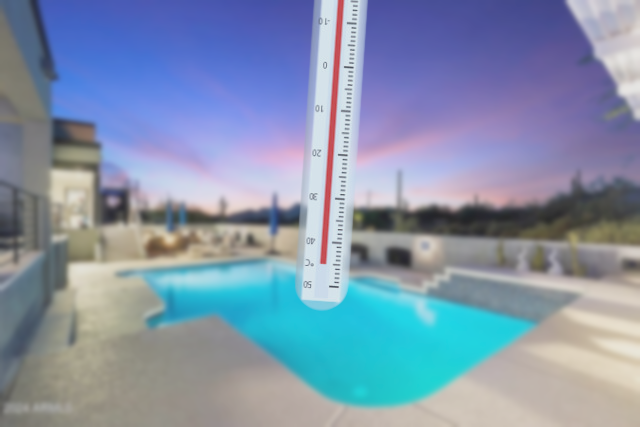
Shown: 45 °C
